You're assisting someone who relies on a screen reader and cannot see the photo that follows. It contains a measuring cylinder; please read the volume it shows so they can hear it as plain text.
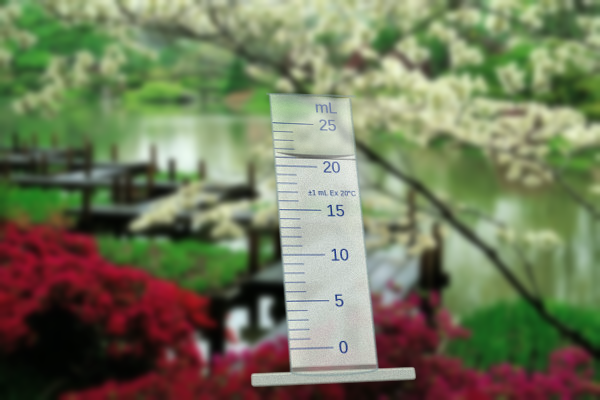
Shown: 21 mL
